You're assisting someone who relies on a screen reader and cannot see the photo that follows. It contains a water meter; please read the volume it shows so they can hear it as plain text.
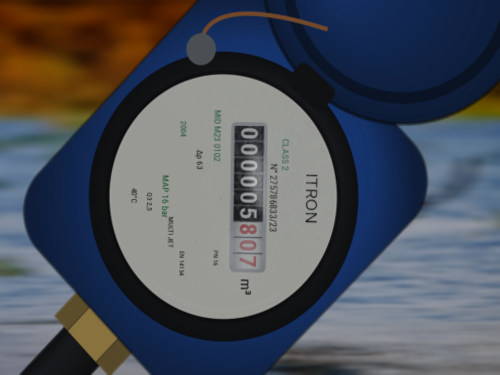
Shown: 5.807 m³
